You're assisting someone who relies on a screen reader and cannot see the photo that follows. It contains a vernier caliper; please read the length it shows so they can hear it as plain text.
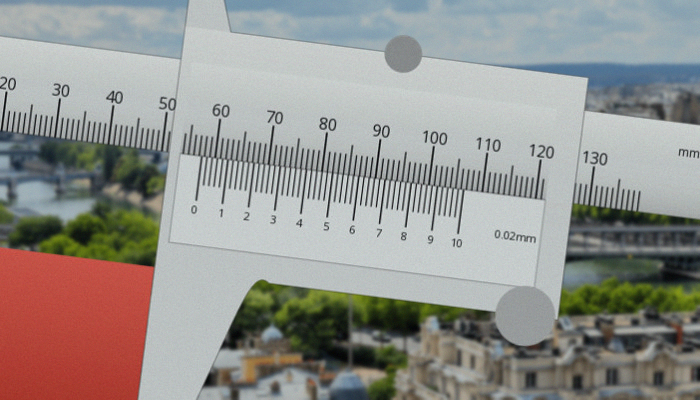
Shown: 57.5 mm
